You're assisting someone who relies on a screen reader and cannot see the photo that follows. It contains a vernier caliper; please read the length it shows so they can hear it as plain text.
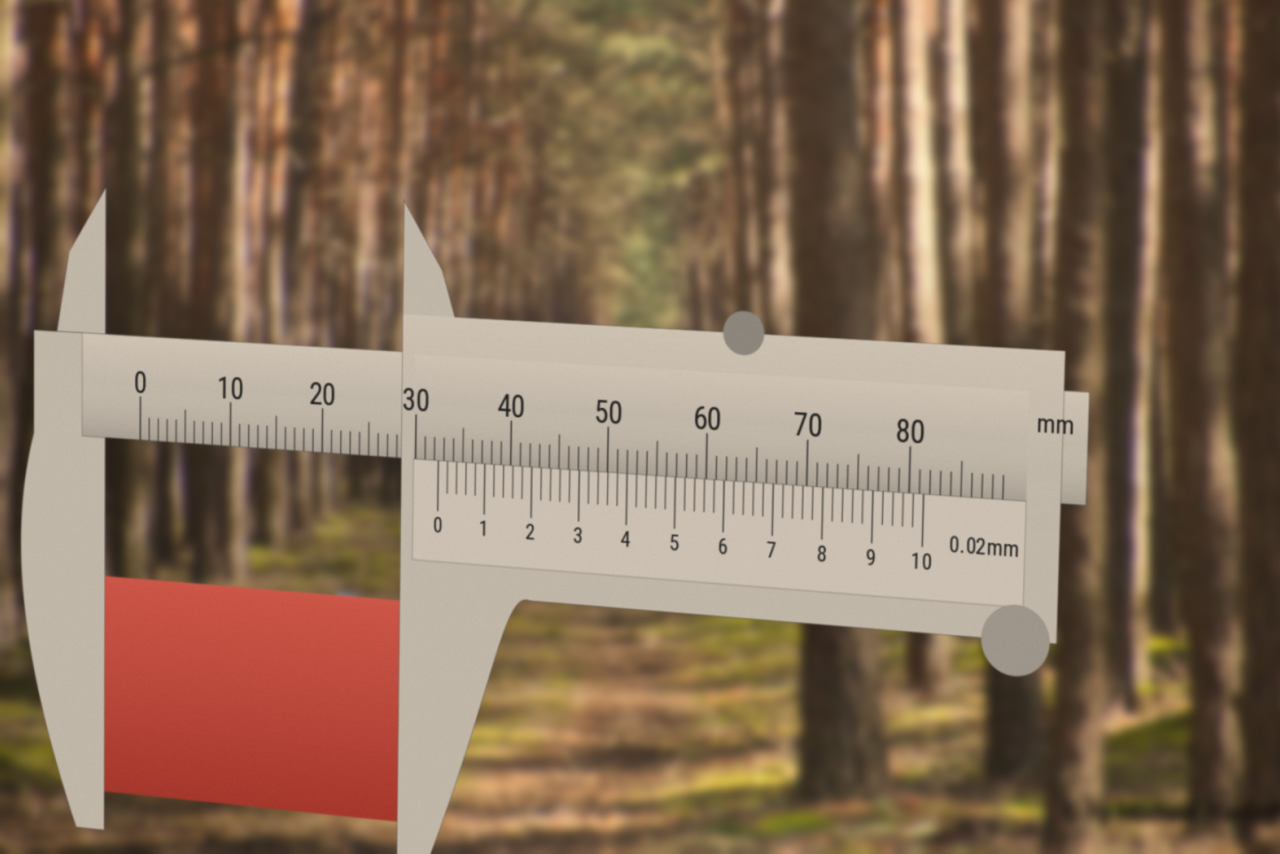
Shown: 32.4 mm
